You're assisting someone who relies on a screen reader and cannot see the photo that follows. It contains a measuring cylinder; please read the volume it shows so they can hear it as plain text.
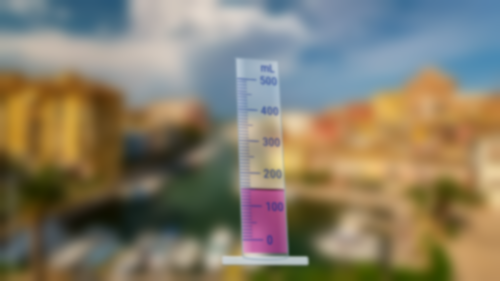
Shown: 150 mL
